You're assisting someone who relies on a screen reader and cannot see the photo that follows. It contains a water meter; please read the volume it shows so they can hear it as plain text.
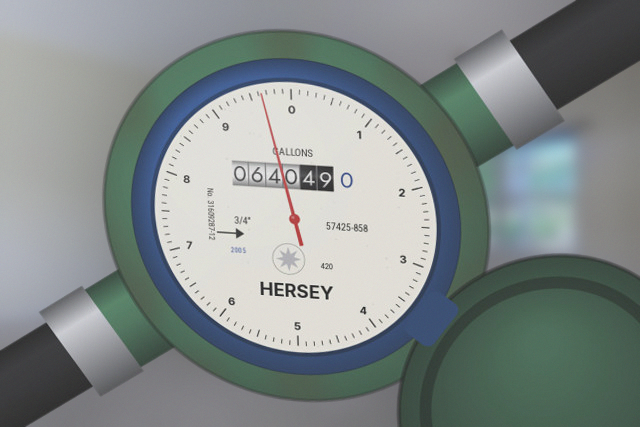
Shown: 640489.6 gal
